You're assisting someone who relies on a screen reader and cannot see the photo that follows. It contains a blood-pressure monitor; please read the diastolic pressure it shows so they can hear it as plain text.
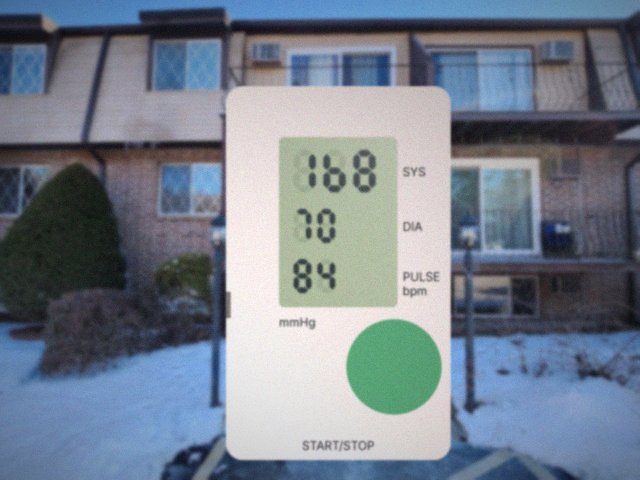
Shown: 70 mmHg
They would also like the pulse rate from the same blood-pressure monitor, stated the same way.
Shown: 84 bpm
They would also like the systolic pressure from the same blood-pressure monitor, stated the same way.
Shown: 168 mmHg
